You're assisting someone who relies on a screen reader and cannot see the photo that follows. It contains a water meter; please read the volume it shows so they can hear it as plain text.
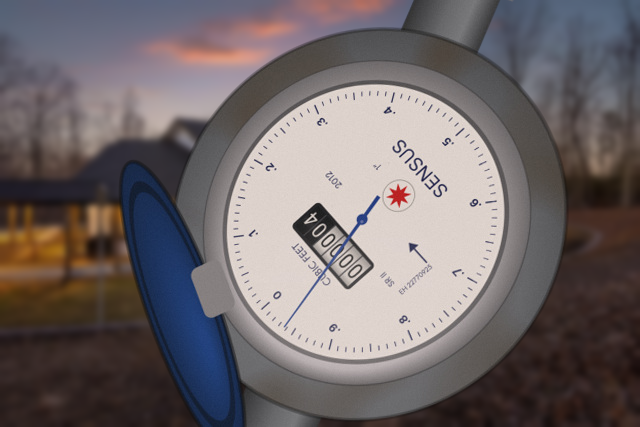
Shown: 3.96 ft³
